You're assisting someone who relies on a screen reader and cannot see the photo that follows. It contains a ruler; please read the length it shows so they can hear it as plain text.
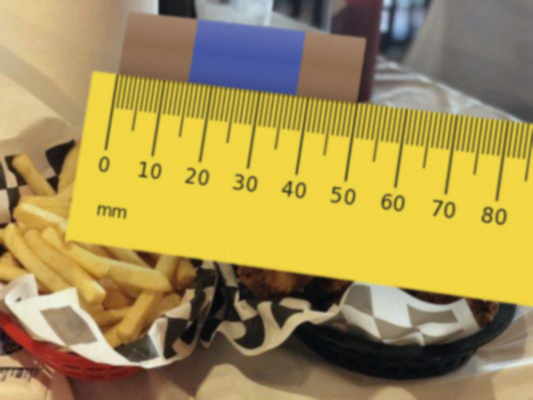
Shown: 50 mm
